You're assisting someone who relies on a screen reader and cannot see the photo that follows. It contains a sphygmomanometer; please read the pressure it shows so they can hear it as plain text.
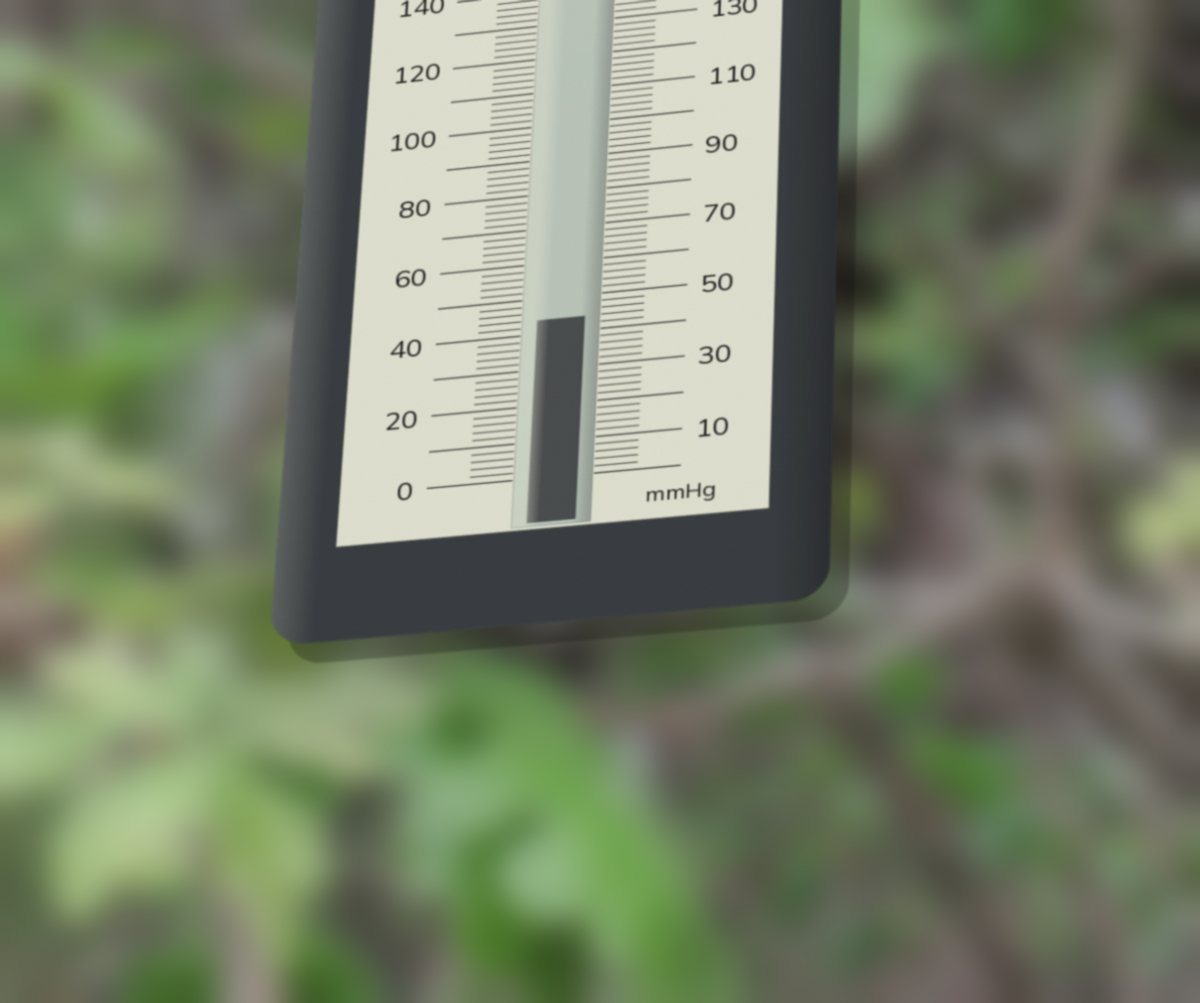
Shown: 44 mmHg
